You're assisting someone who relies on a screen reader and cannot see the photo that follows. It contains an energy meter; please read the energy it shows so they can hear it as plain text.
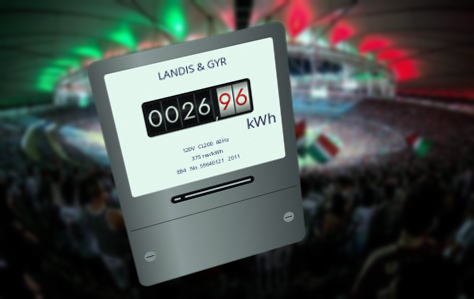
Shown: 26.96 kWh
